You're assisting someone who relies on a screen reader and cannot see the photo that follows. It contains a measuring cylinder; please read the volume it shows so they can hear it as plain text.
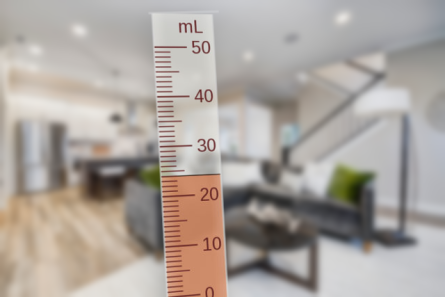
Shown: 24 mL
